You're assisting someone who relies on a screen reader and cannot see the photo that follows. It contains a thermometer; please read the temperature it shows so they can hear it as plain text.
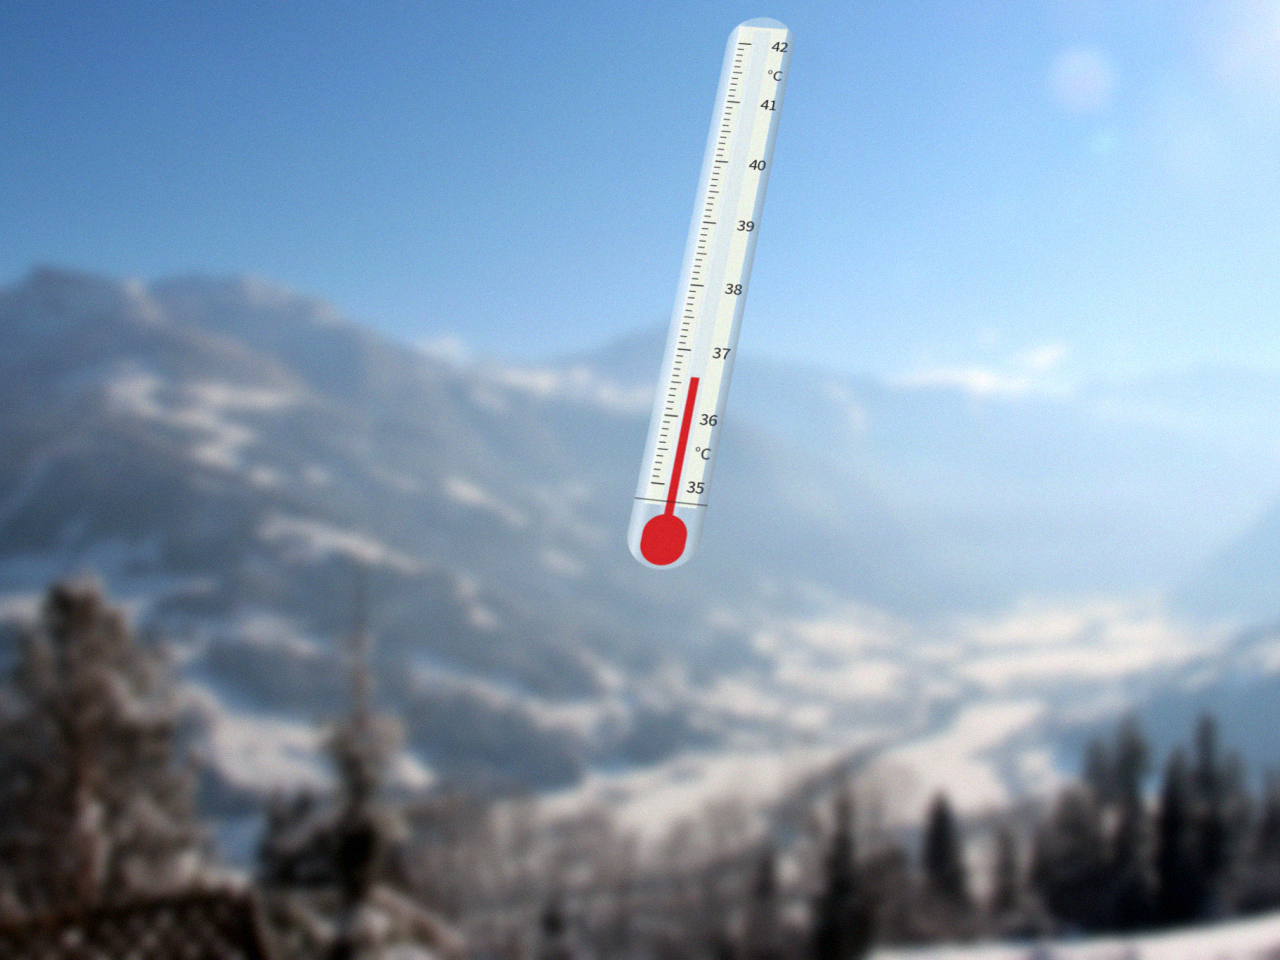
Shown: 36.6 °C
